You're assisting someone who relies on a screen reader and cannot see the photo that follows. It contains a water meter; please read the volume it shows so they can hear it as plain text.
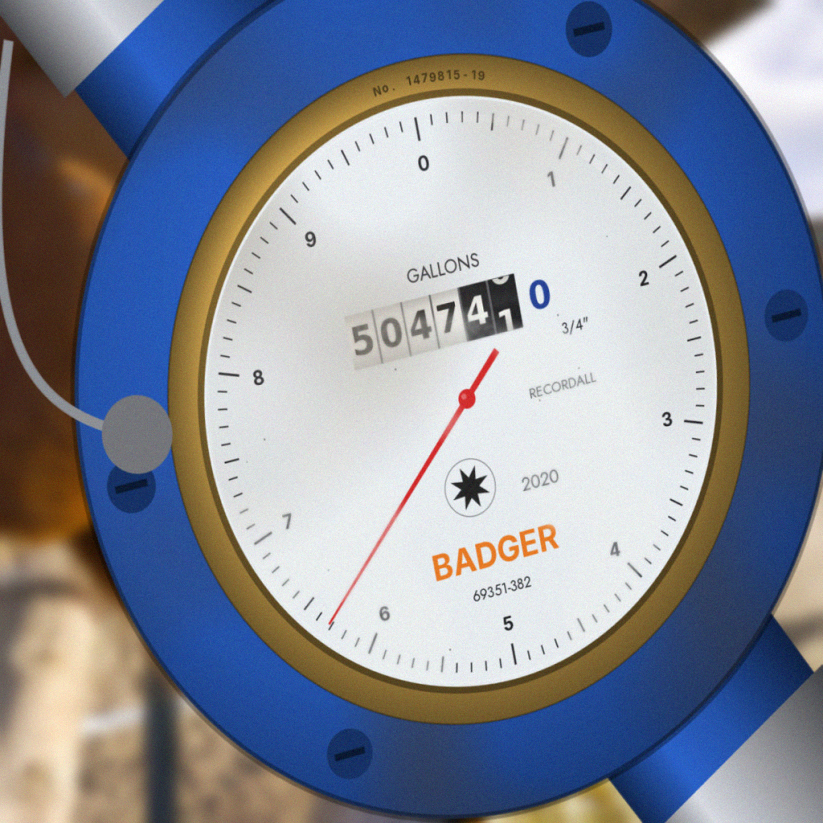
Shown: 5047406.3 gal
